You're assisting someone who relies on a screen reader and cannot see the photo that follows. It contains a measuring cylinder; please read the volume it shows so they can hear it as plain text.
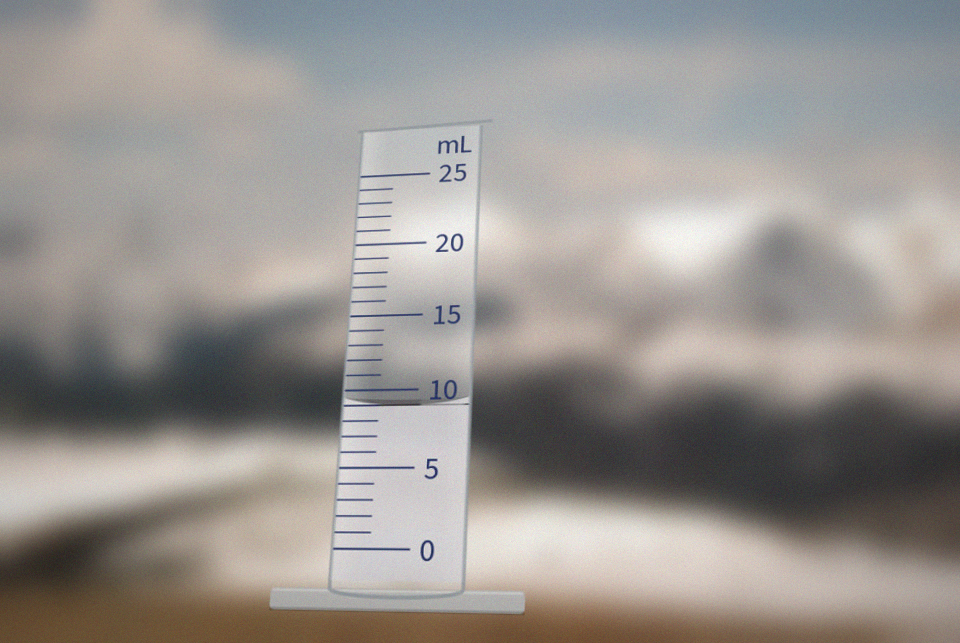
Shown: 9 mL
